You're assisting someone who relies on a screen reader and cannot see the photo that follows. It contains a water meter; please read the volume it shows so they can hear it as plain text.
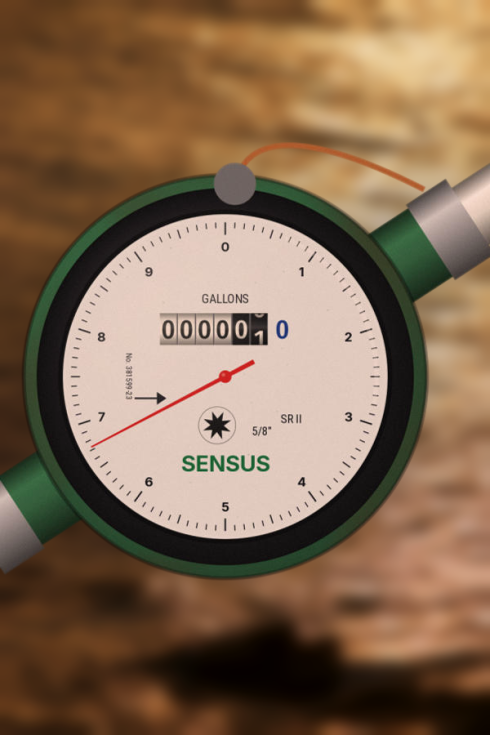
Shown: 6.7 gal
